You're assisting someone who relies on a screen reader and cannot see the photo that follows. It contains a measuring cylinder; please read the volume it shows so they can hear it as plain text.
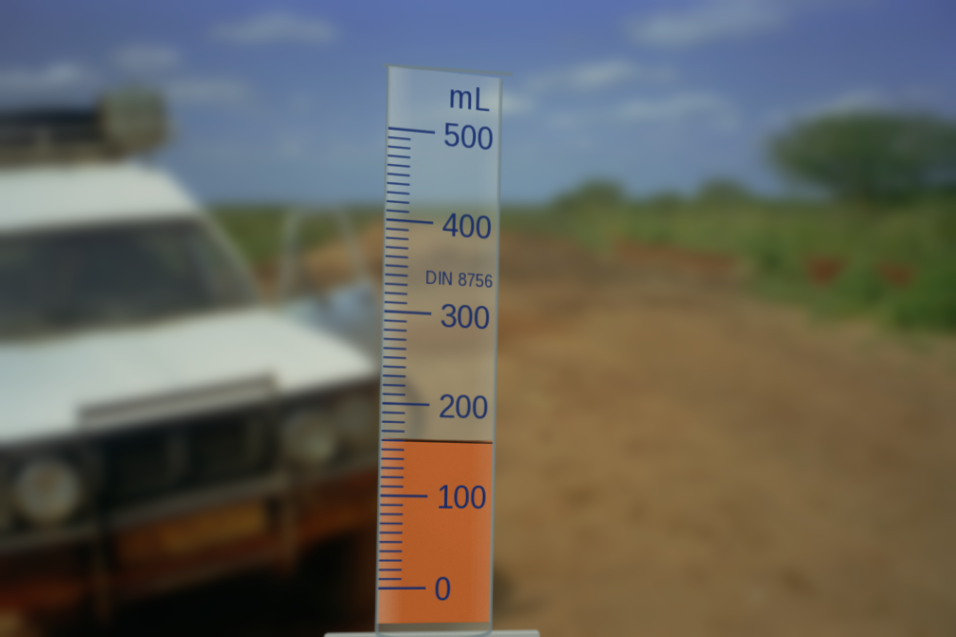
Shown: 160 mL
